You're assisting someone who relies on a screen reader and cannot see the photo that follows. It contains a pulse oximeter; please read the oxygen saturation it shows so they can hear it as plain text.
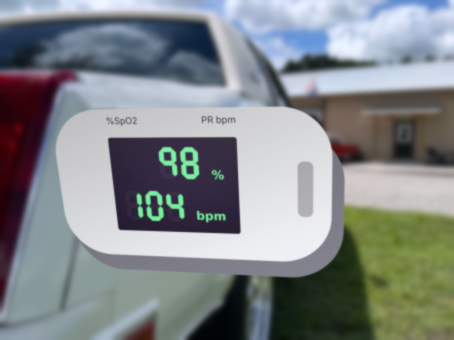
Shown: 98 %
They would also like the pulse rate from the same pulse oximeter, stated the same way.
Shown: 104 bpm
